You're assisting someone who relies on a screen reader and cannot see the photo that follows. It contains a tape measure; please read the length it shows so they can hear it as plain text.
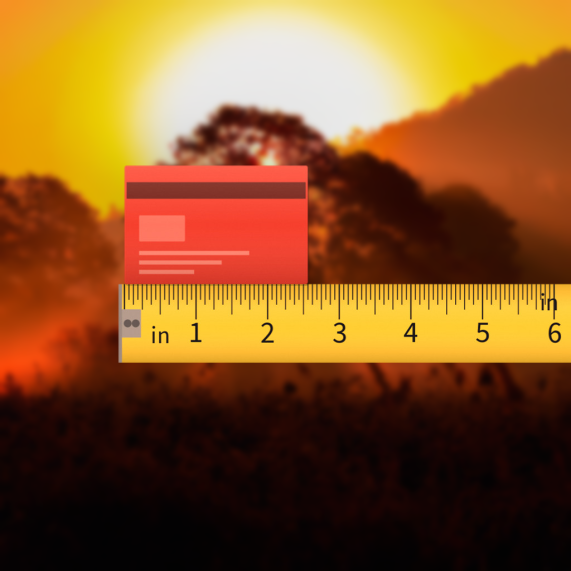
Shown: 2.5625 in
